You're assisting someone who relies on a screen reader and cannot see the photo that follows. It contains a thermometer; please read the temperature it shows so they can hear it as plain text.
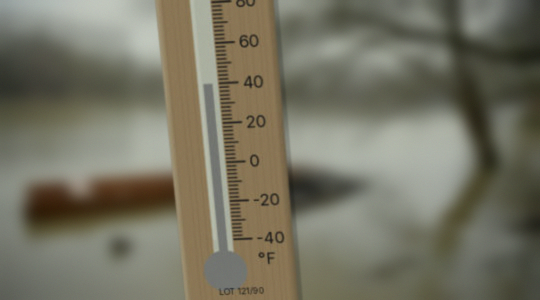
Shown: 40 °F
